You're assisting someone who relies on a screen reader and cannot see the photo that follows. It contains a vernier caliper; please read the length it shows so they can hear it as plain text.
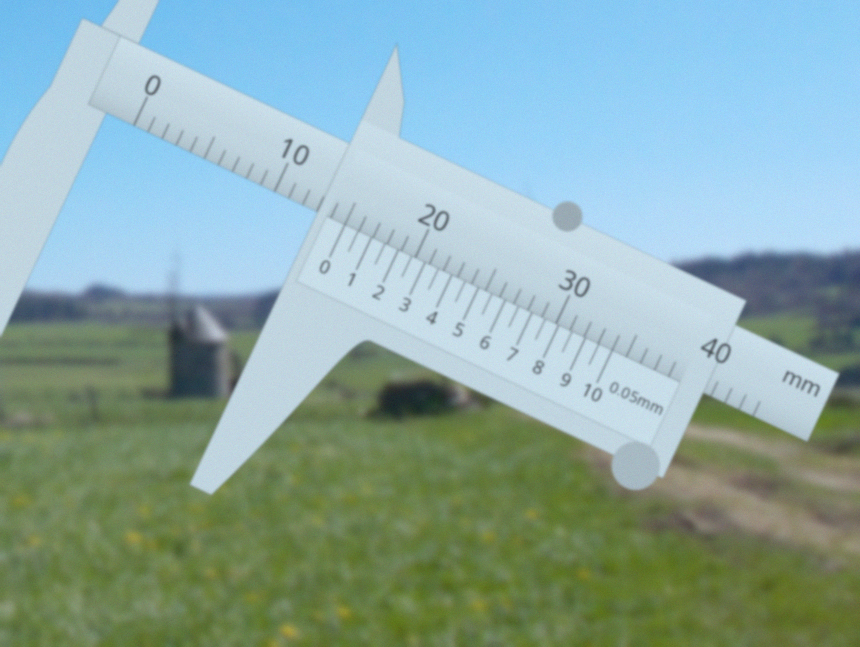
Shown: 15.0 mm
